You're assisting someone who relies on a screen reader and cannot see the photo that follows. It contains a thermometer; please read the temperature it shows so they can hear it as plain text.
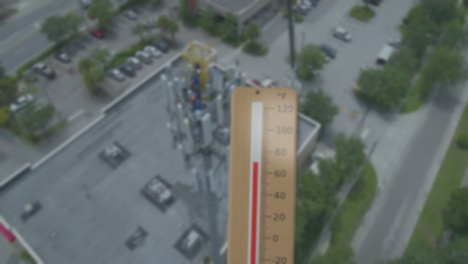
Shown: 70 °F
